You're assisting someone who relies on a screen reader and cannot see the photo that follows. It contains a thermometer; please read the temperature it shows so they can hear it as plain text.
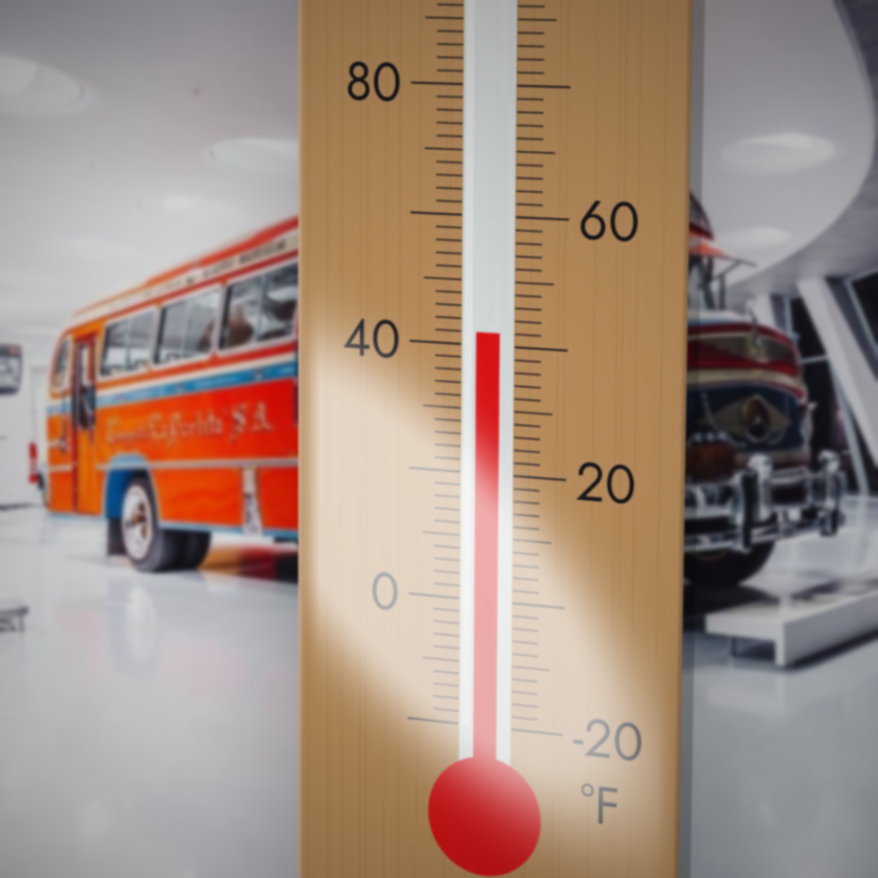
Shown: 42 °F
